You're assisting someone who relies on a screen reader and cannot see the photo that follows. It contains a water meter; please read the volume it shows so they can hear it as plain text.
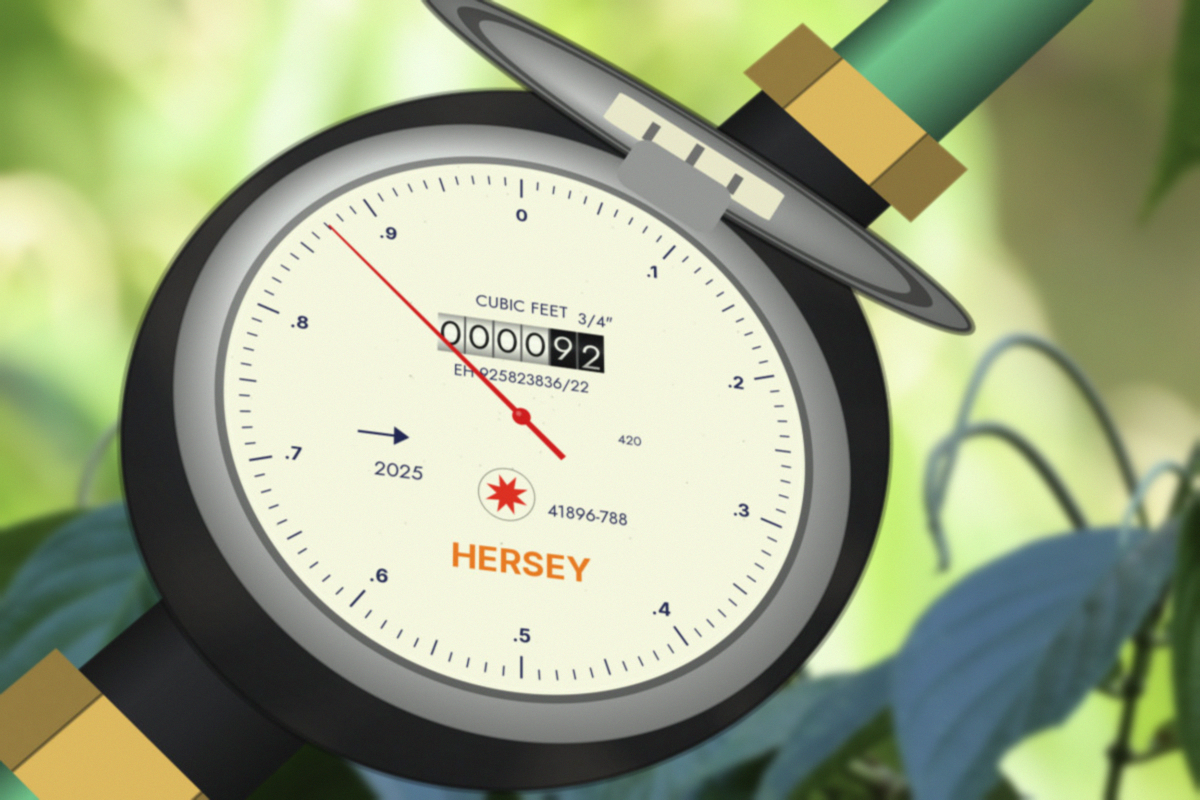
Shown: 91.87 ft³
